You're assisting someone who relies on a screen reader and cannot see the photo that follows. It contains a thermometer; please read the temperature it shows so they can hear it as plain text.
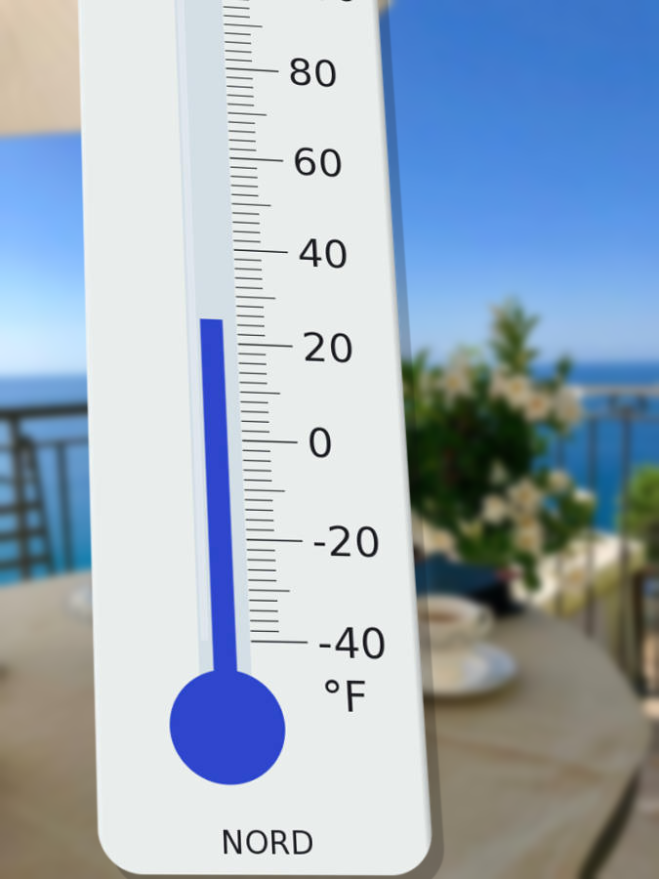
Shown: 25 °F
